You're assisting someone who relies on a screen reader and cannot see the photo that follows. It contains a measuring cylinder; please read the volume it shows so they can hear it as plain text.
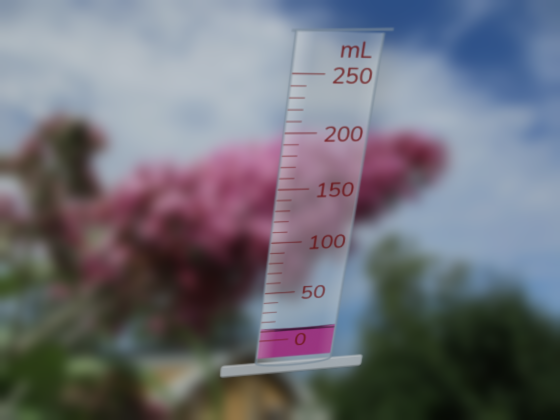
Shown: 10 mL
